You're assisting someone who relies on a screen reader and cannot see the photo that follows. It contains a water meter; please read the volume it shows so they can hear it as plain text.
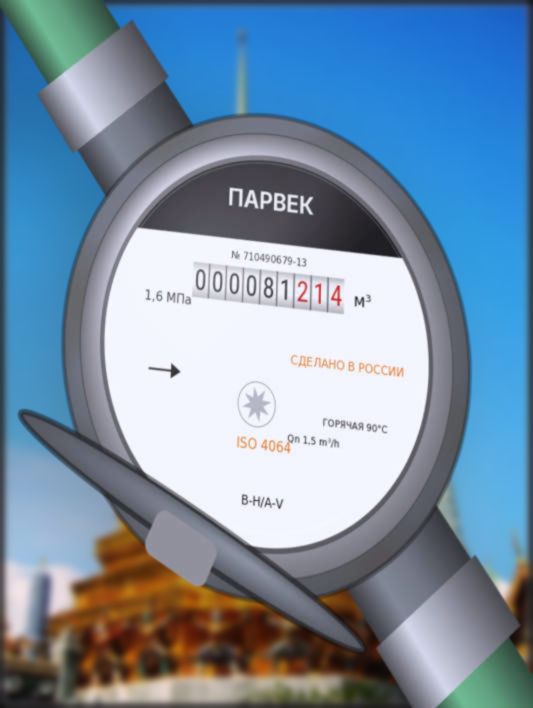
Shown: 81.214 m³
